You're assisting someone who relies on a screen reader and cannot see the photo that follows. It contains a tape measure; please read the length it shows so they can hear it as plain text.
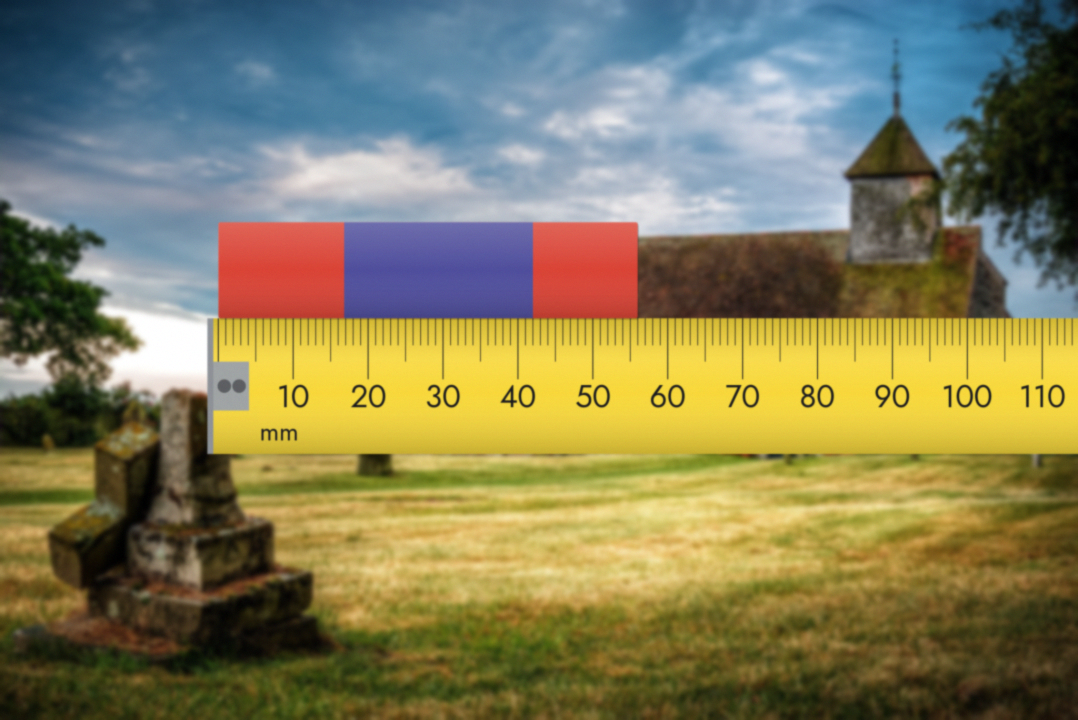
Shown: 56 mm
